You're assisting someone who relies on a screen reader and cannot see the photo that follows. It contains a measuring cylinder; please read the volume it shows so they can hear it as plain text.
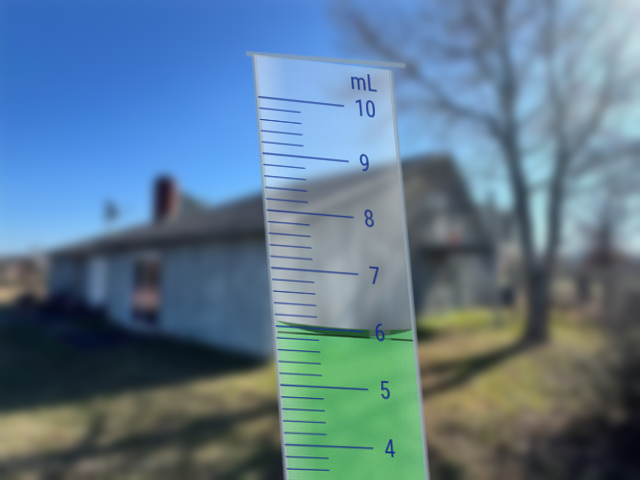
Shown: 5.9 mL
